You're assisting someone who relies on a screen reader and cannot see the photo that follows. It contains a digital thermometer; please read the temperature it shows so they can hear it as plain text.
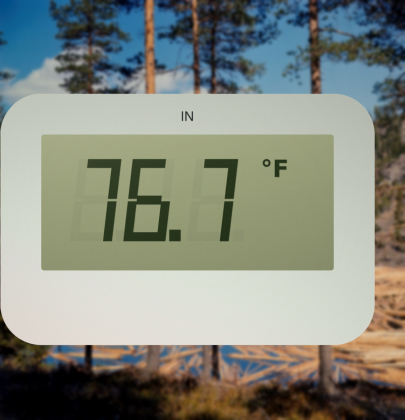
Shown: 76.7 °F
